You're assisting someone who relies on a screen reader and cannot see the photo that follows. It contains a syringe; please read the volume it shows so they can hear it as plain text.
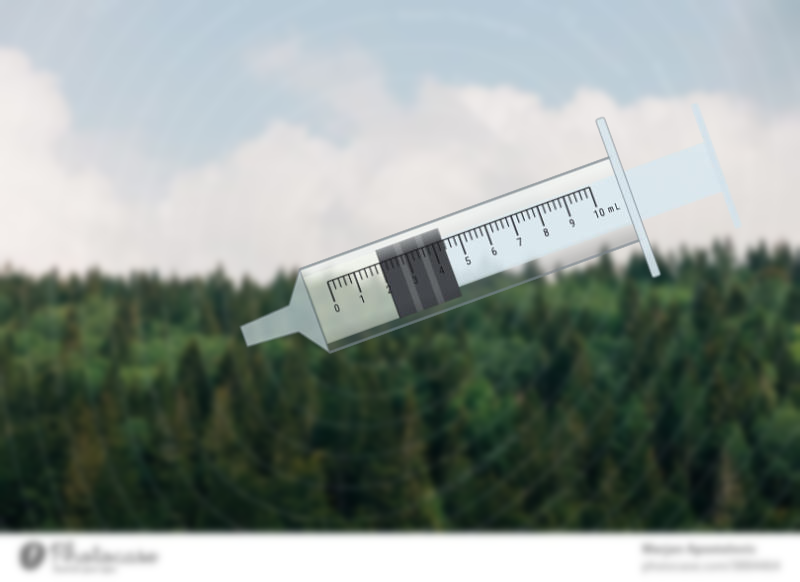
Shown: 2 mL
